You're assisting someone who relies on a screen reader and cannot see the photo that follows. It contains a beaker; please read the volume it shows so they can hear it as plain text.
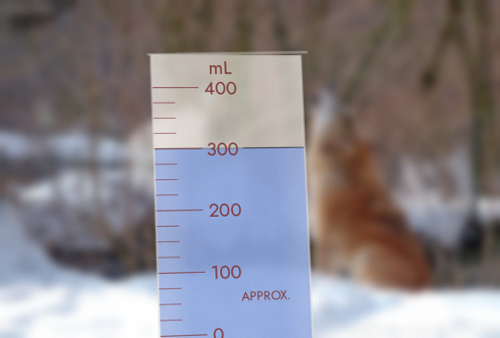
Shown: 300 mL
